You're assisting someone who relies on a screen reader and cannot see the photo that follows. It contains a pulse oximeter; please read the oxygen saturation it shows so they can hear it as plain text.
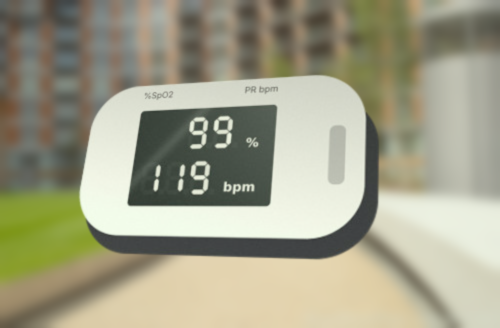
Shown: 99 %
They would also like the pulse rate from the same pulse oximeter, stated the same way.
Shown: 119 bpm
